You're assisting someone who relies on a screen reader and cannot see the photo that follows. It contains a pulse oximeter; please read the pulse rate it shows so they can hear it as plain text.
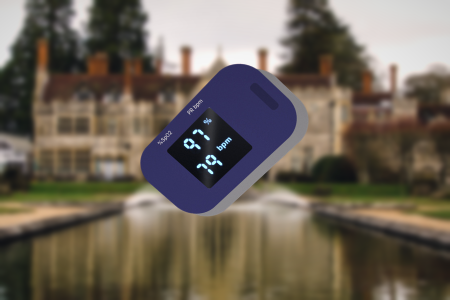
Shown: 79 bpm
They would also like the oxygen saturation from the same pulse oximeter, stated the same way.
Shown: 97 %
